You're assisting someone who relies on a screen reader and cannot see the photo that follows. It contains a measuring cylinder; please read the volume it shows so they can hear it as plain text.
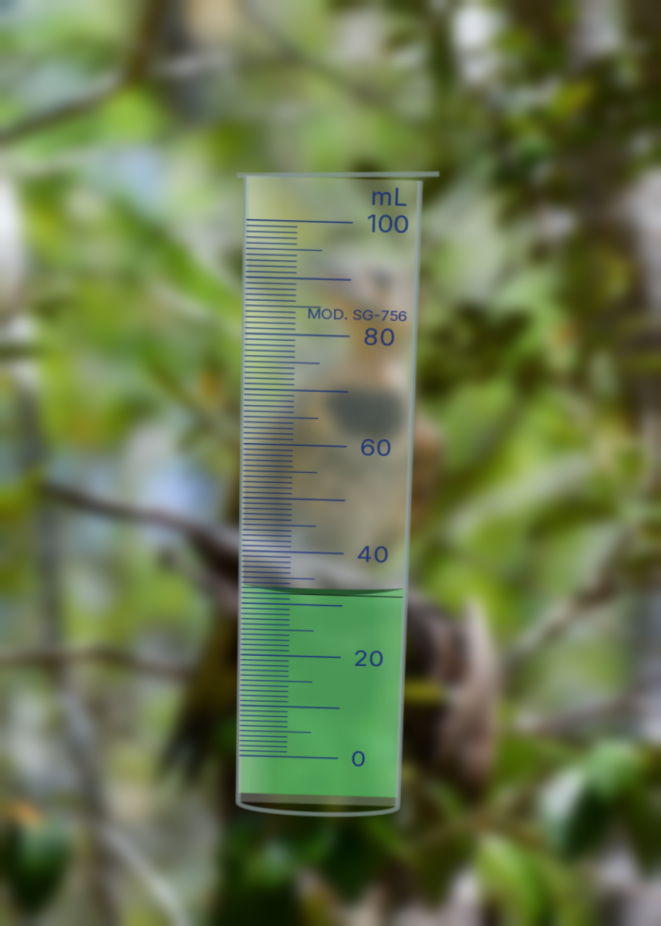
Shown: 32 mL
